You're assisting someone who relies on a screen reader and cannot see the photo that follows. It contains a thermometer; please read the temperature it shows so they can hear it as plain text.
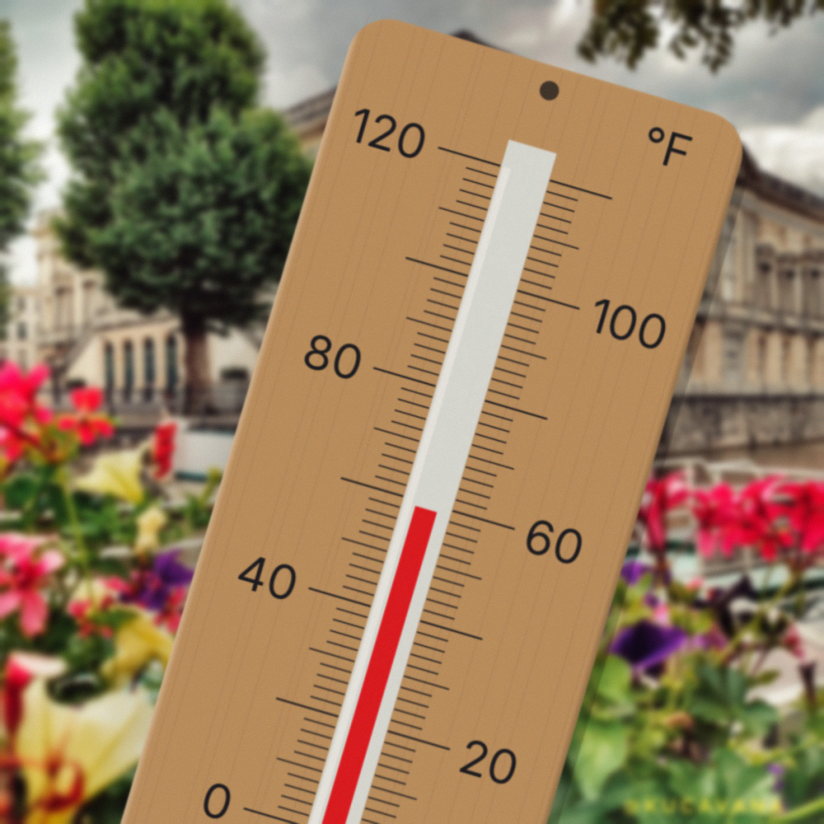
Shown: 59 °F
